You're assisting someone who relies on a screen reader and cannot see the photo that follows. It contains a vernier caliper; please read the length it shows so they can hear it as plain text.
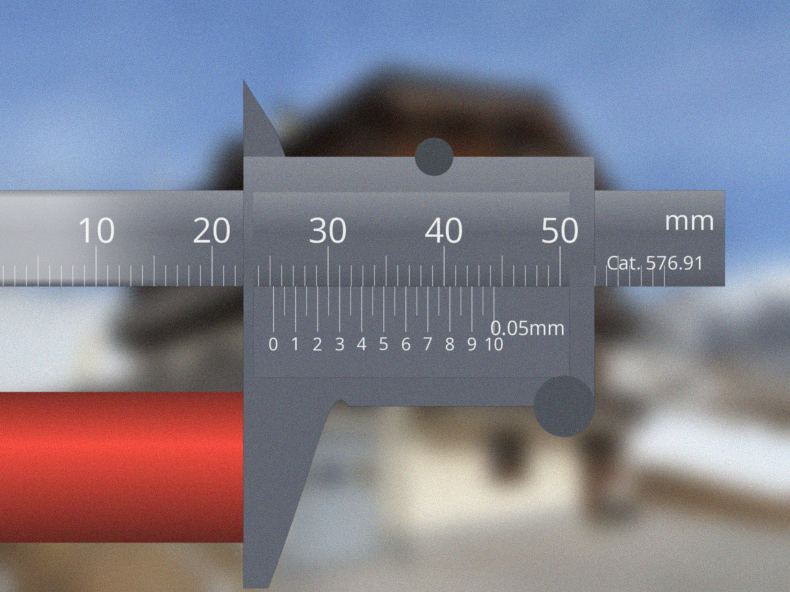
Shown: 25.3 mm
